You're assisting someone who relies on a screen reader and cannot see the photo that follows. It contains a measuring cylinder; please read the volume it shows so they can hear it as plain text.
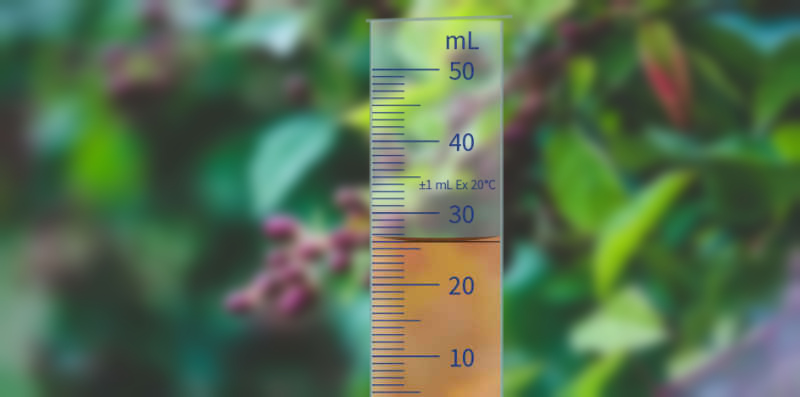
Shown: 26 mL
